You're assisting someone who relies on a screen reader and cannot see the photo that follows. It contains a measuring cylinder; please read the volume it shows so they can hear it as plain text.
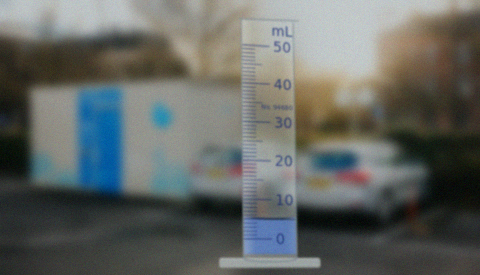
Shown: 5 mL
